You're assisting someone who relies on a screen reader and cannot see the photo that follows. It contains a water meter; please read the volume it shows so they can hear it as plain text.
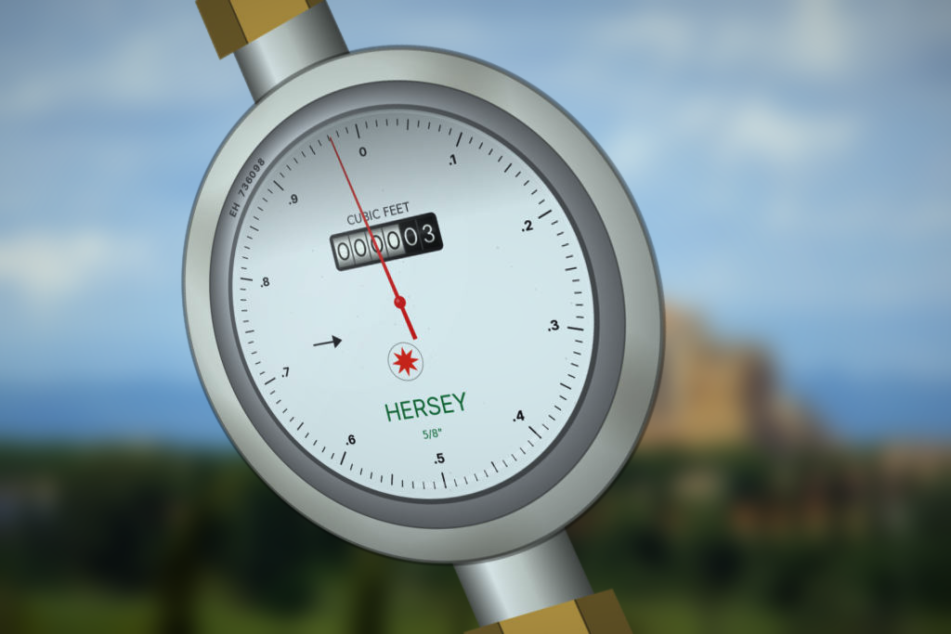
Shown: 2.97 ft³
